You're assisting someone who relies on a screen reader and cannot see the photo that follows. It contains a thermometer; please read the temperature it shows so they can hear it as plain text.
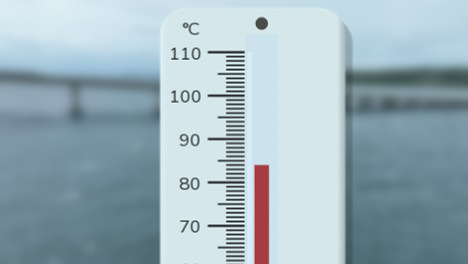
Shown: 84 °C
